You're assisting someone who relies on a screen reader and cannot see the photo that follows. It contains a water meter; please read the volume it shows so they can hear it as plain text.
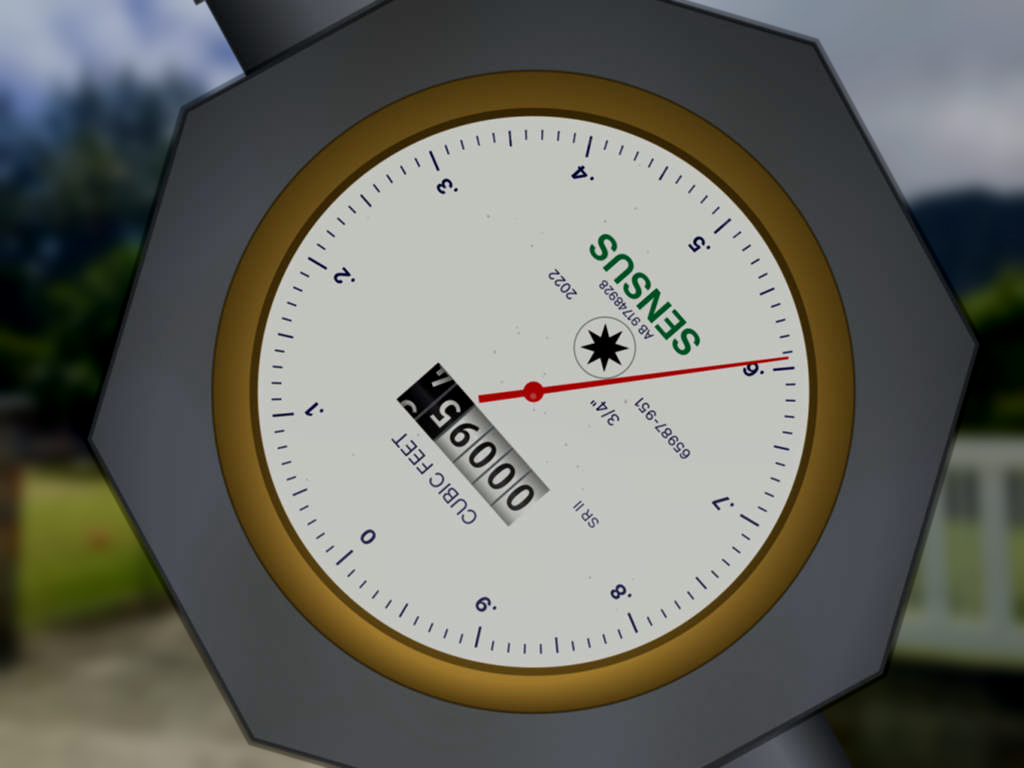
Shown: 953.59 ft³
